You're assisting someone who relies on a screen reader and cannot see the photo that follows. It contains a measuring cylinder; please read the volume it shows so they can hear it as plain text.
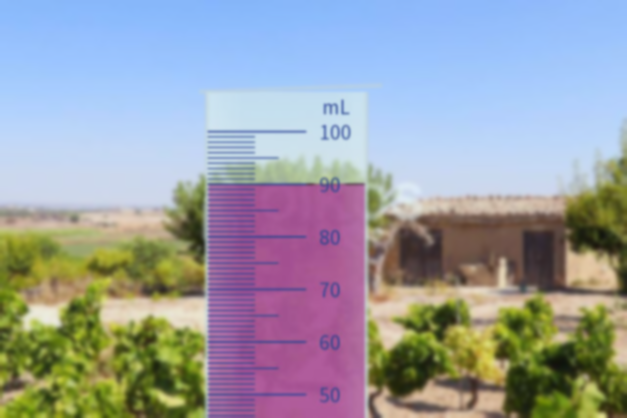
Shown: 90 mL
